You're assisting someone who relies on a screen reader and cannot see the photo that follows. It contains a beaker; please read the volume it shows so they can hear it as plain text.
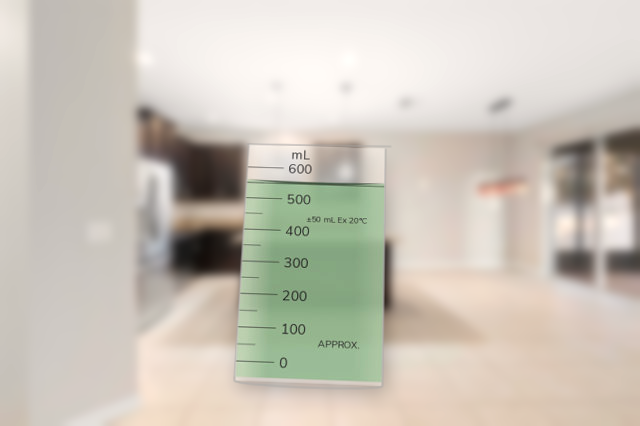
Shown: 550 mL
